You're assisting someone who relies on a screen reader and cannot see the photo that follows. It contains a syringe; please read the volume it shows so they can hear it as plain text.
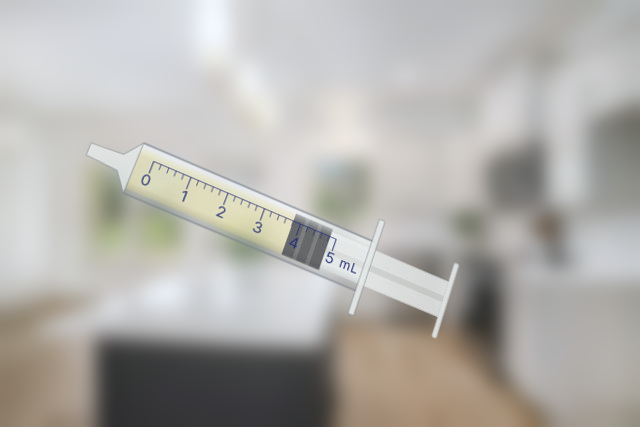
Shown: 3.8 mL
